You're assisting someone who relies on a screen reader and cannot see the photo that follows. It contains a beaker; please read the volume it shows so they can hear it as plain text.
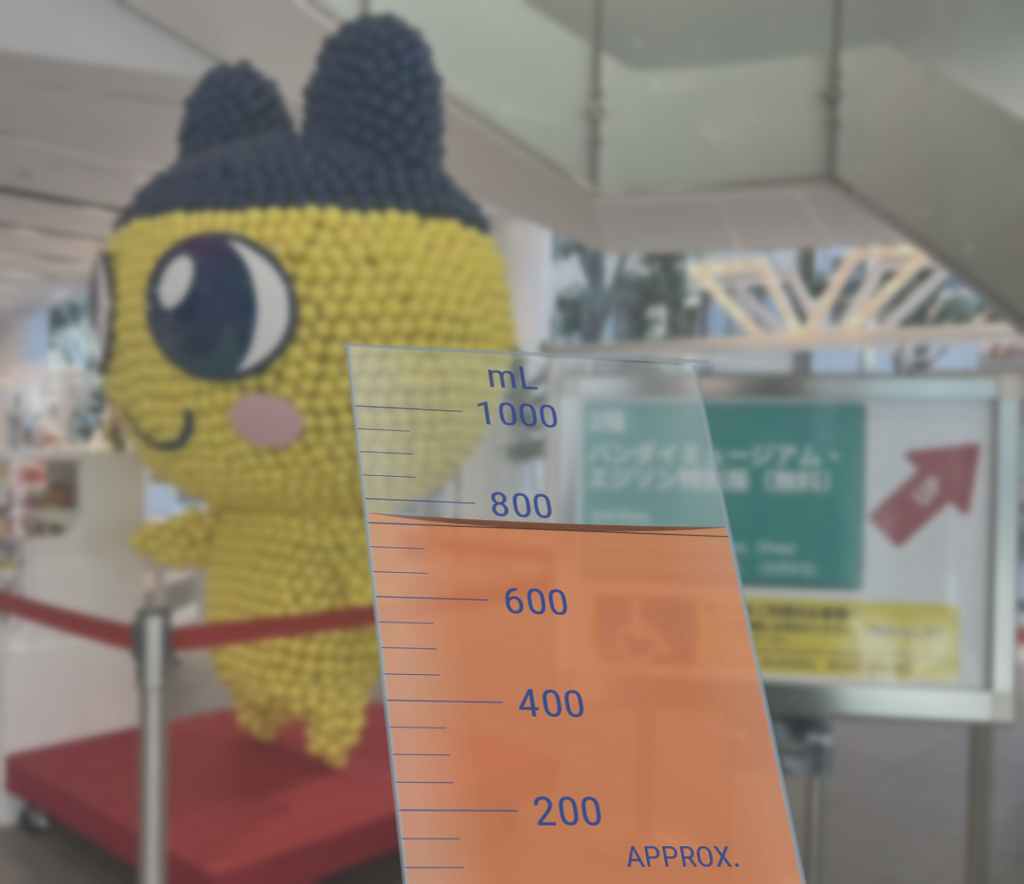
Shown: 750 mL
